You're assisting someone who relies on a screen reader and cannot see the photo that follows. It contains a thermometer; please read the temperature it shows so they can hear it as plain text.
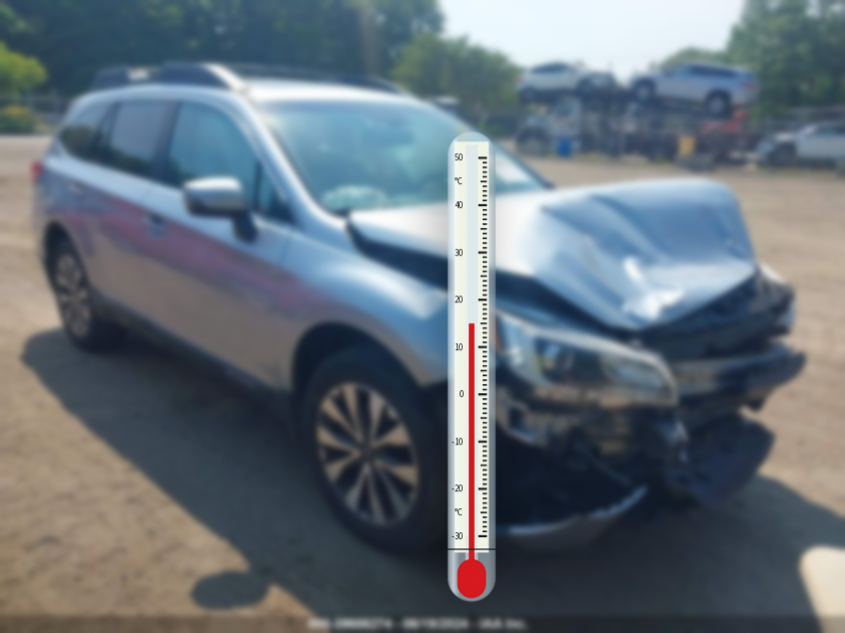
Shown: 15 °C
